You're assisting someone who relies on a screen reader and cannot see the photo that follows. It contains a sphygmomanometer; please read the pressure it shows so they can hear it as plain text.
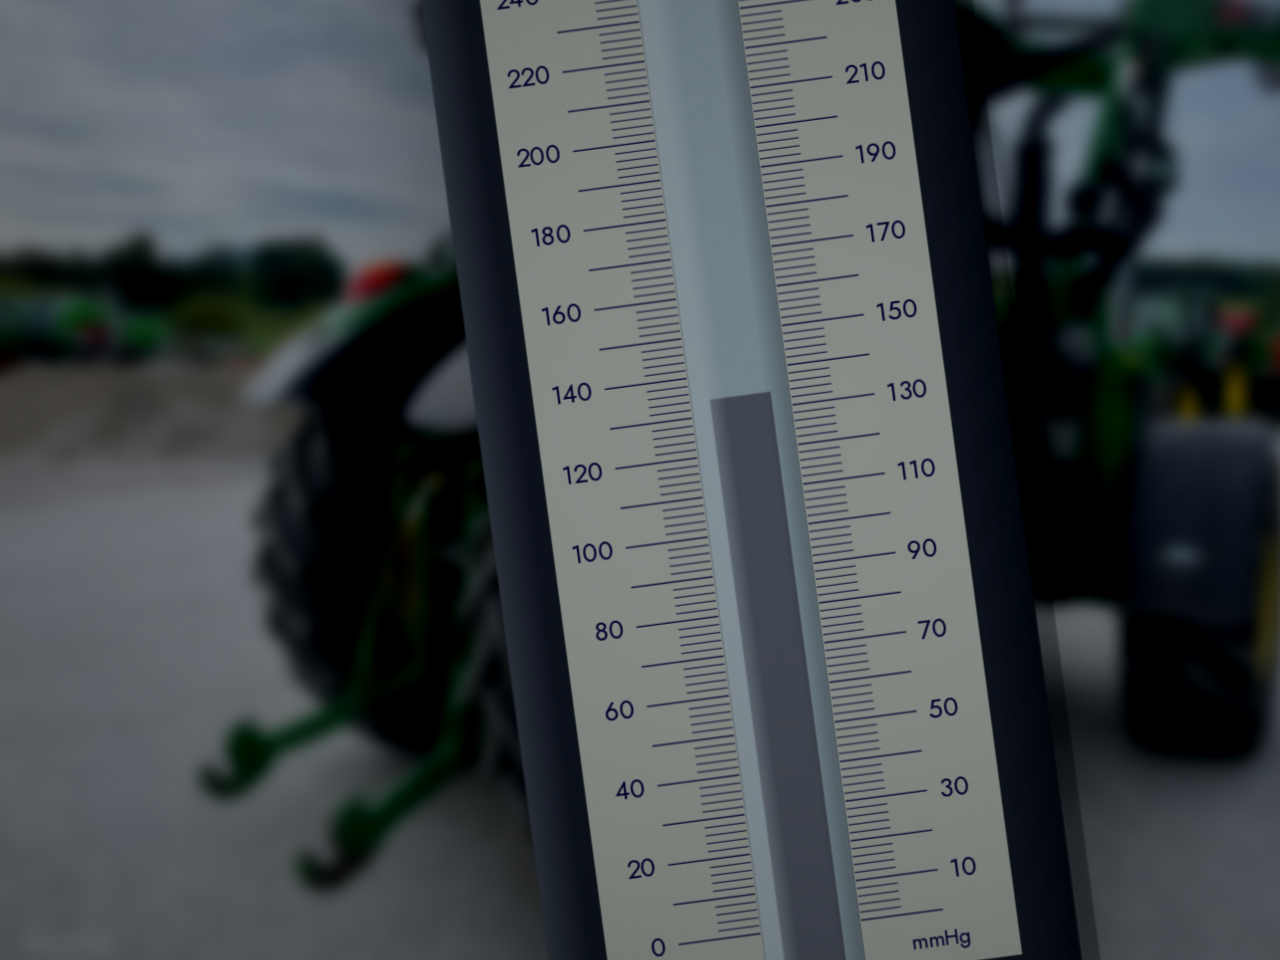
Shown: 134 mmHg
